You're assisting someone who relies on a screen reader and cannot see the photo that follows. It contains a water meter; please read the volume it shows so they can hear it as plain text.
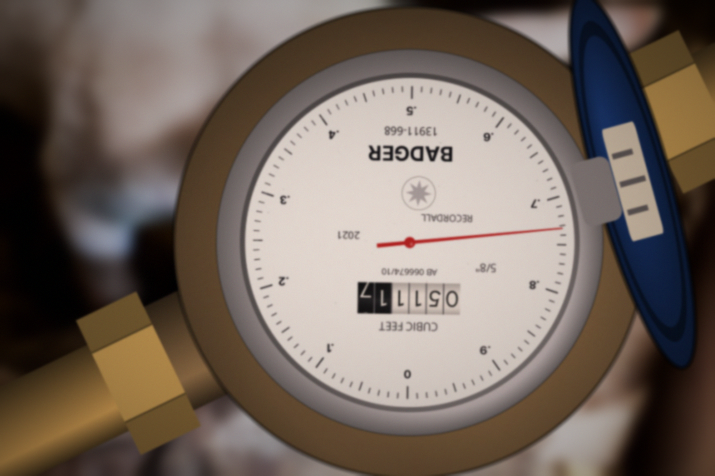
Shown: 51116.73 ft³
